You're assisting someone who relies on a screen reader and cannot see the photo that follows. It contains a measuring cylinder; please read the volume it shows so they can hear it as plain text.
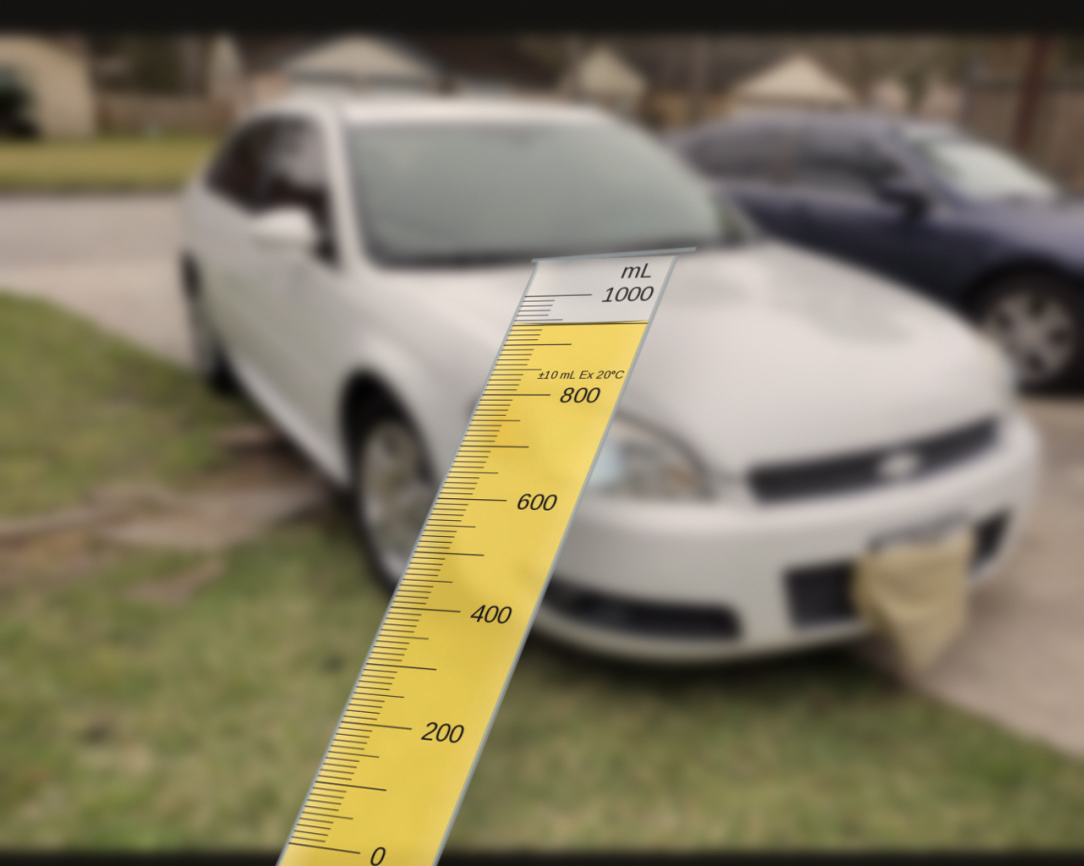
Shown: 940 mL
